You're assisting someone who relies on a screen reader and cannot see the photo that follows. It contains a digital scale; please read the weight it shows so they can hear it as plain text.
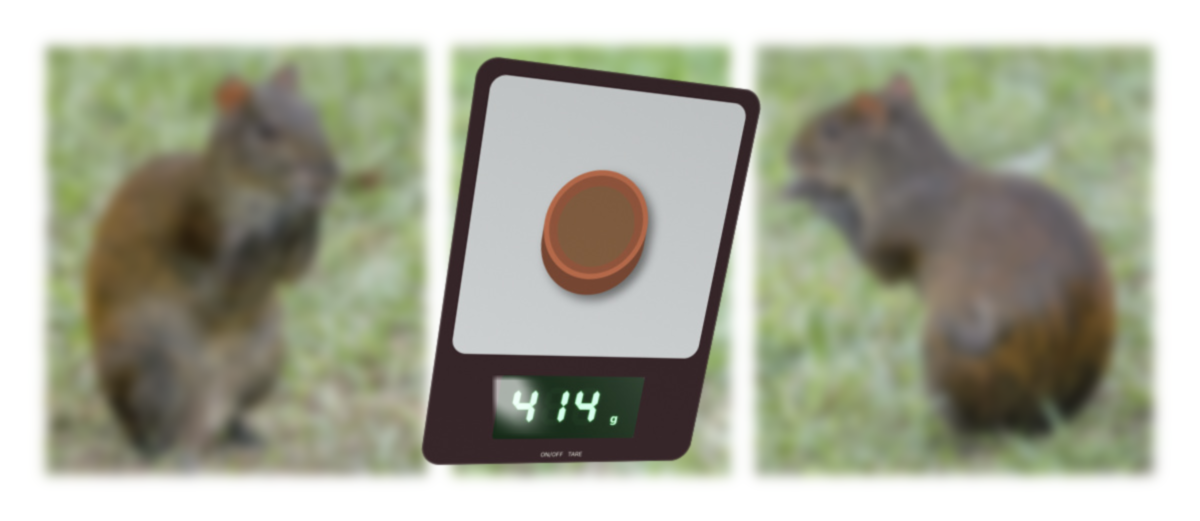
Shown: 414 g
